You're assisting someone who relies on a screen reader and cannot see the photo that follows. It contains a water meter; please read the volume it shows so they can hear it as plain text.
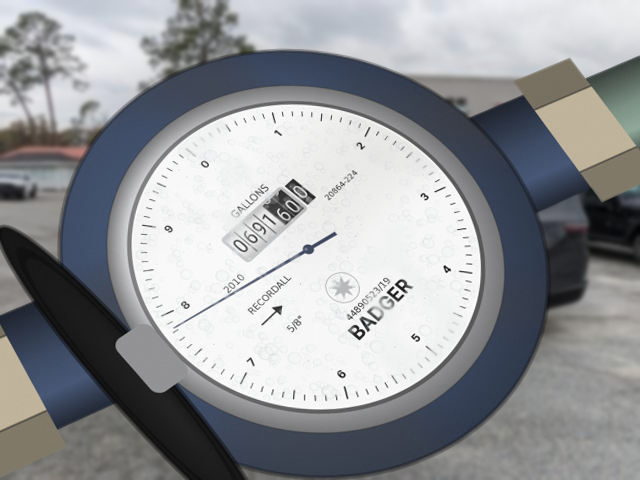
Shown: 691597.8 gal
